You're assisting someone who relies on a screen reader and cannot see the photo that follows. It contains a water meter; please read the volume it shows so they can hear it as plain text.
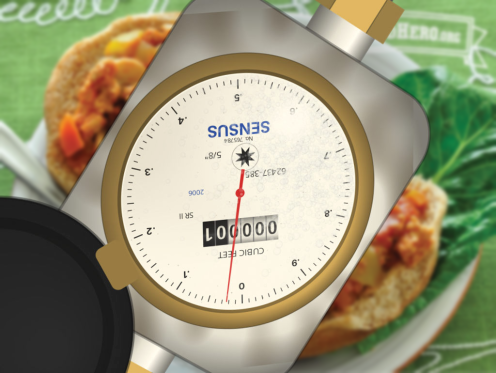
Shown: 1.02 ft³
